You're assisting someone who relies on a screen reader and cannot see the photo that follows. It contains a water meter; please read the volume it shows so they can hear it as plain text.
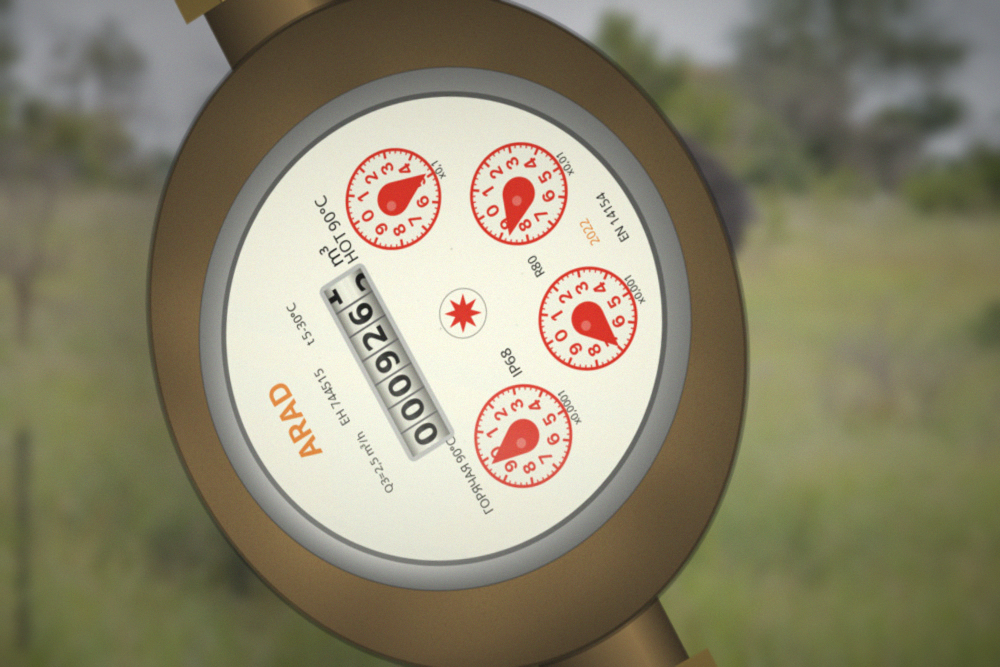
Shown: 9261.4869 m³
